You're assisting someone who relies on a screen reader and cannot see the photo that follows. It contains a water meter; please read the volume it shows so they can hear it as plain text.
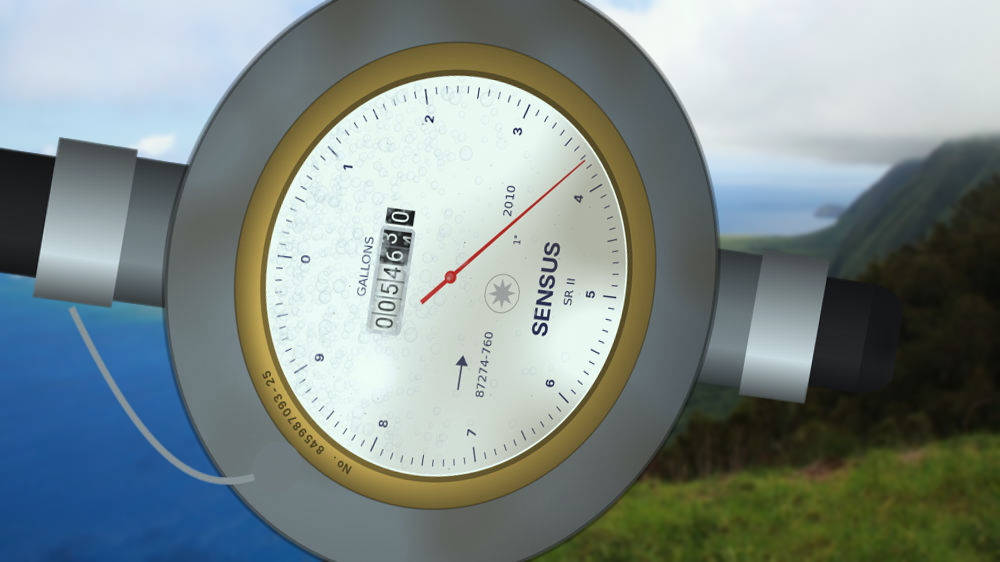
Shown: 54633.7 gal
